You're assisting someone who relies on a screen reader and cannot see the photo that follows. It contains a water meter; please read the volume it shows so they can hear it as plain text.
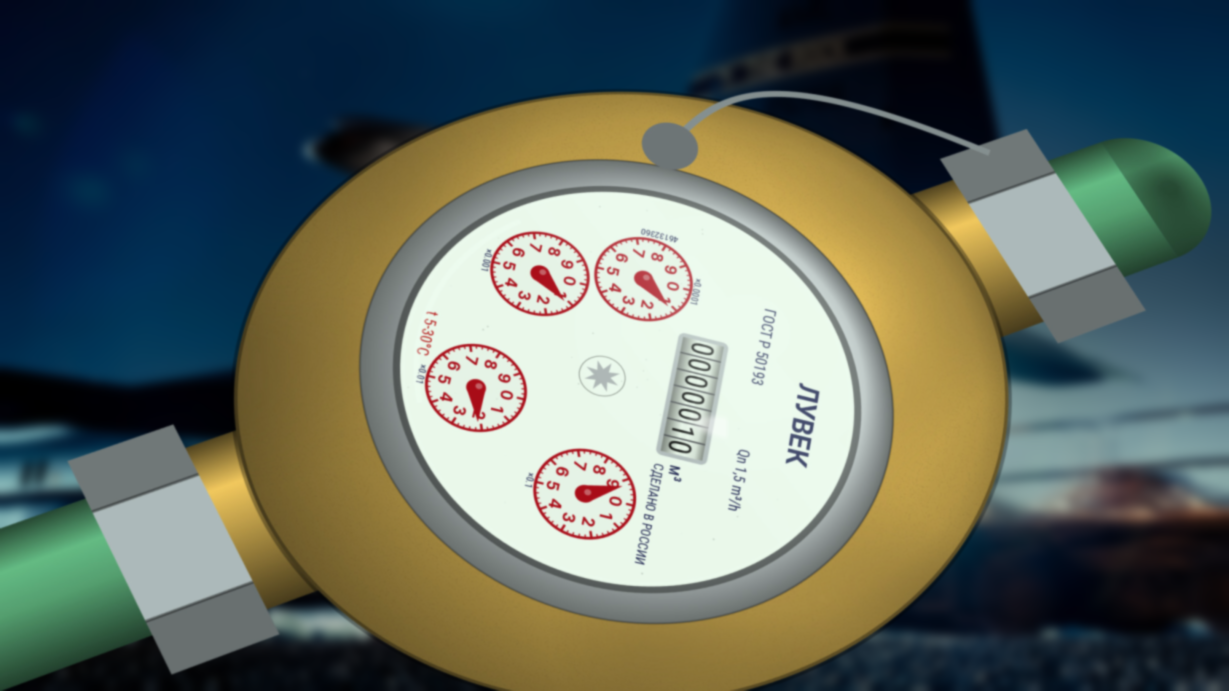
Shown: 9.9211 m³
